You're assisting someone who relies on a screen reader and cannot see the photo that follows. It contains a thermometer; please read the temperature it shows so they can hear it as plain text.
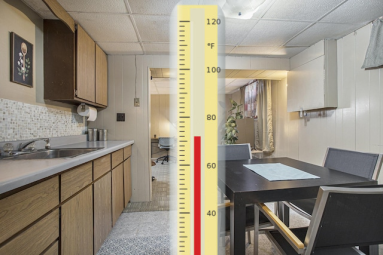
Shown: 72 °F
